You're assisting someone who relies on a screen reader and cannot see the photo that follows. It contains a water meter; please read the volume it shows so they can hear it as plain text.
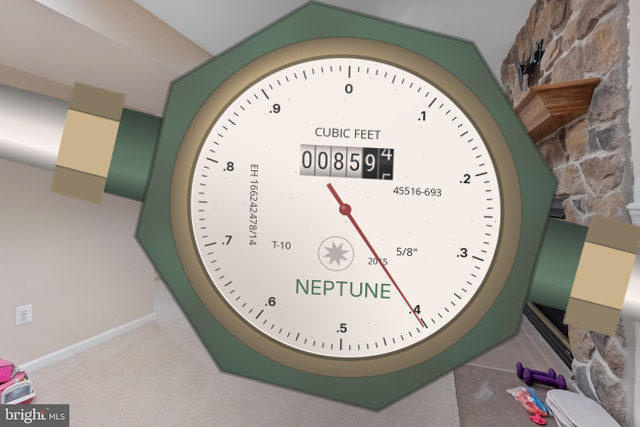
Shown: 8594.40 ft³
